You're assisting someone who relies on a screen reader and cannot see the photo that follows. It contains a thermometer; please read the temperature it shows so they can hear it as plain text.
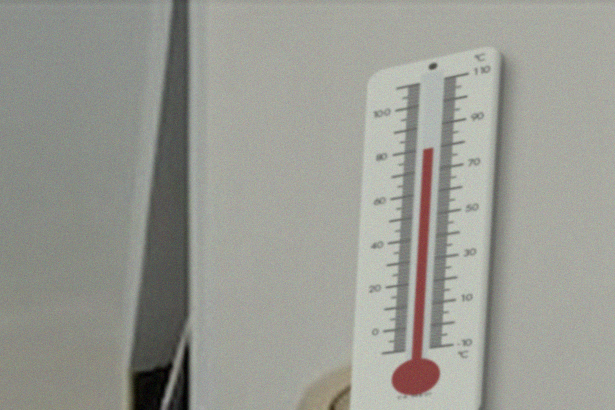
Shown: 80 °C
